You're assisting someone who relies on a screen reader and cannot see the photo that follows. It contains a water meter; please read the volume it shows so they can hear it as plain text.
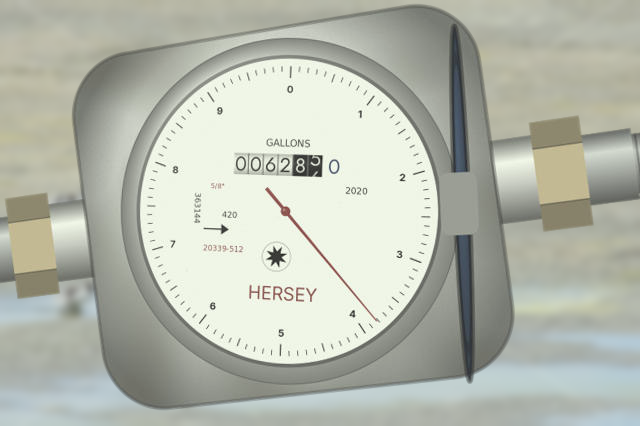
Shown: 62853.8 gal
